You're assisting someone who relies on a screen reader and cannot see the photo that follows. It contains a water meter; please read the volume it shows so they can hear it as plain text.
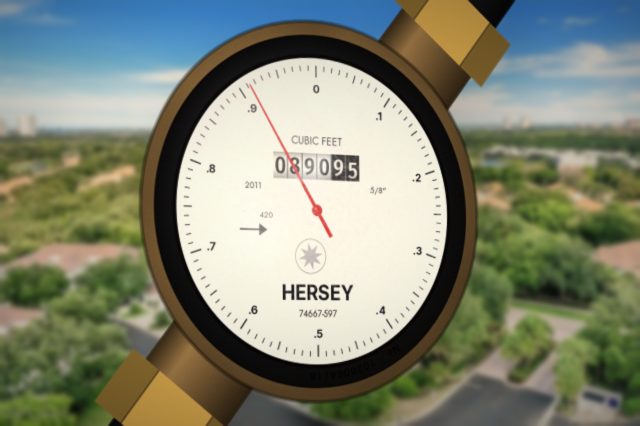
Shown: 89094.91 ft³
